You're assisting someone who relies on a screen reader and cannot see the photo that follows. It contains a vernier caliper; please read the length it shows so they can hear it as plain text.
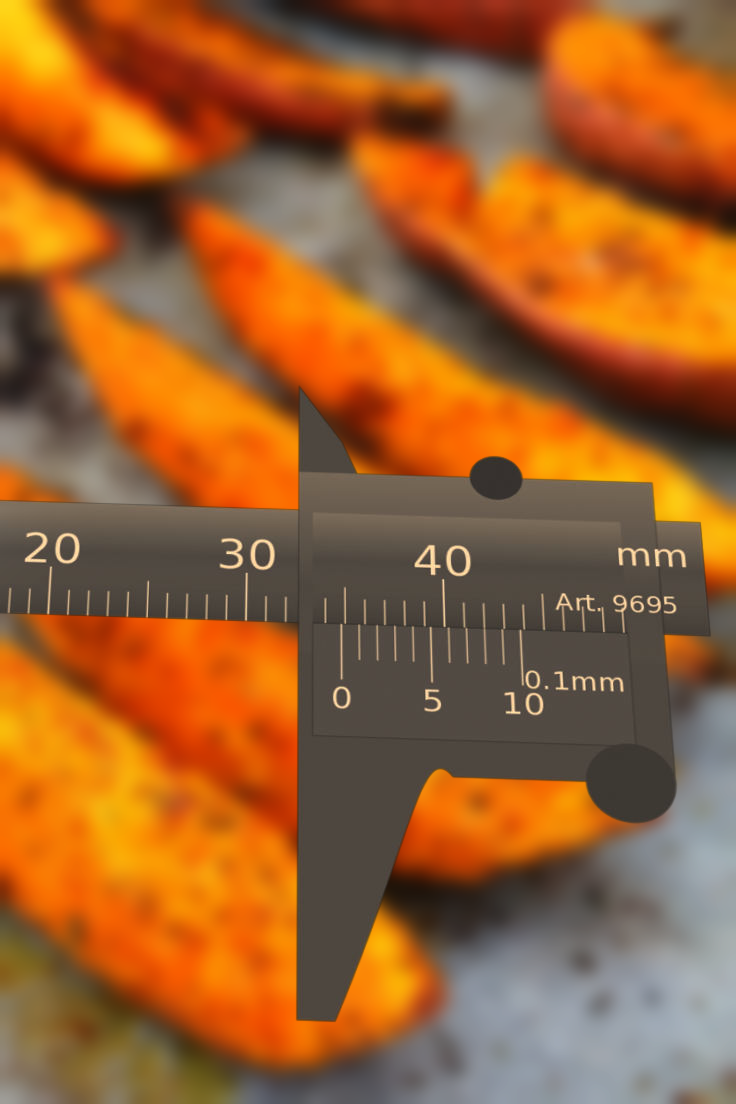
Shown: 34.8 mm
